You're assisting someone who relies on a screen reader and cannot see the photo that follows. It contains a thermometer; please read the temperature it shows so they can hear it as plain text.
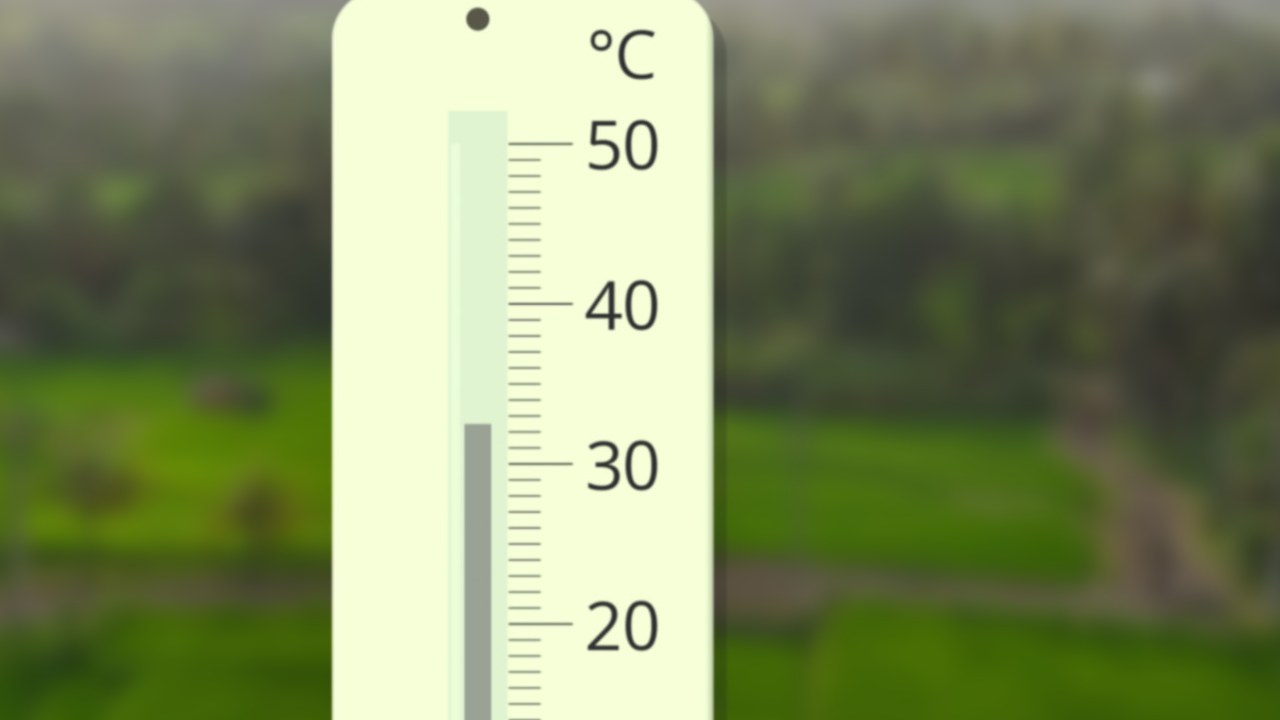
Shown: 32.5 °C
